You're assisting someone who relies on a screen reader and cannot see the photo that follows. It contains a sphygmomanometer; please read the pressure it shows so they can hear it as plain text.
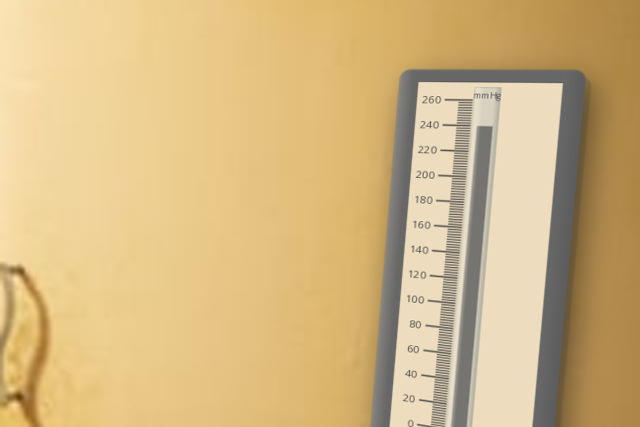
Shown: 240 mmHg
